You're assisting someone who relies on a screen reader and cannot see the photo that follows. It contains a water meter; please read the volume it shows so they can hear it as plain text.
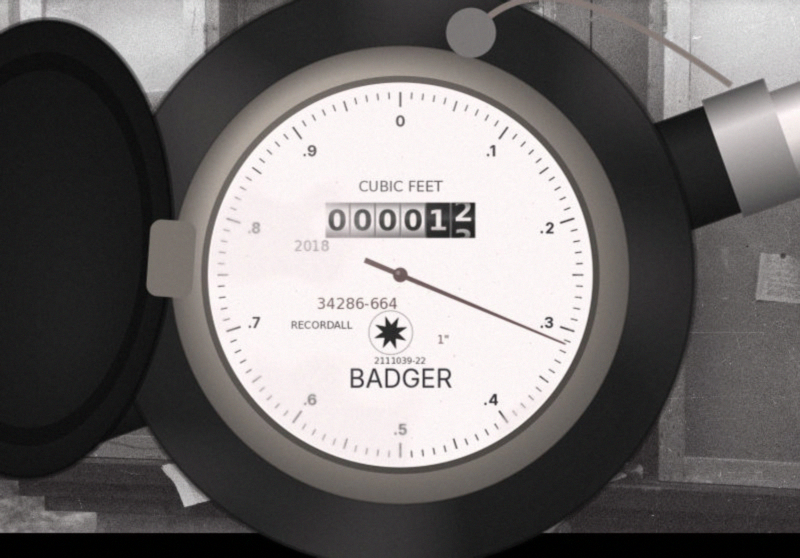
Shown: 12.31 ft³
